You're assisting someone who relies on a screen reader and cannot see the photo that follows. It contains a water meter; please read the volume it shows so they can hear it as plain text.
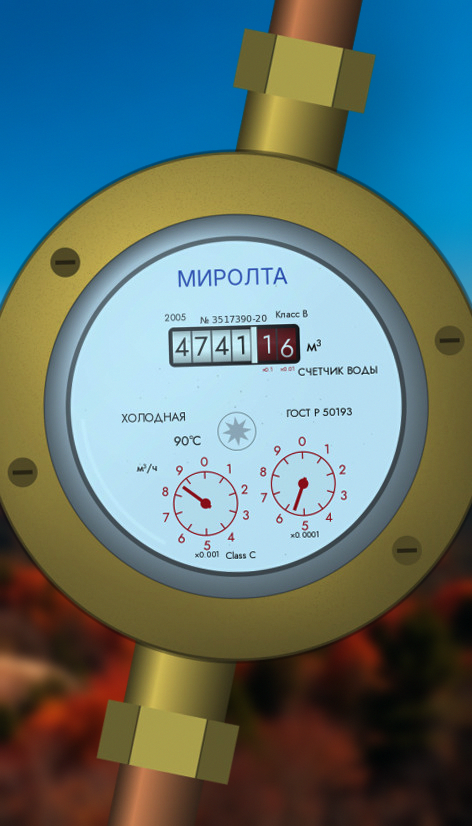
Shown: 4741.1585 m³
